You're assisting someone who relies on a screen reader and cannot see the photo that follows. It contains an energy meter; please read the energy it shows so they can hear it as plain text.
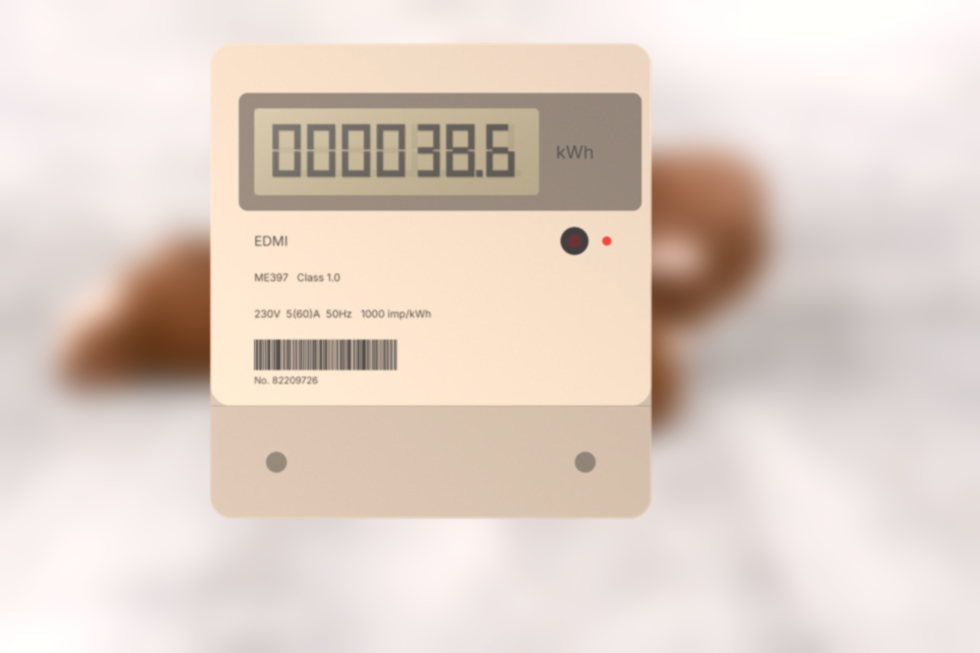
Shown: 38.6 kWh
